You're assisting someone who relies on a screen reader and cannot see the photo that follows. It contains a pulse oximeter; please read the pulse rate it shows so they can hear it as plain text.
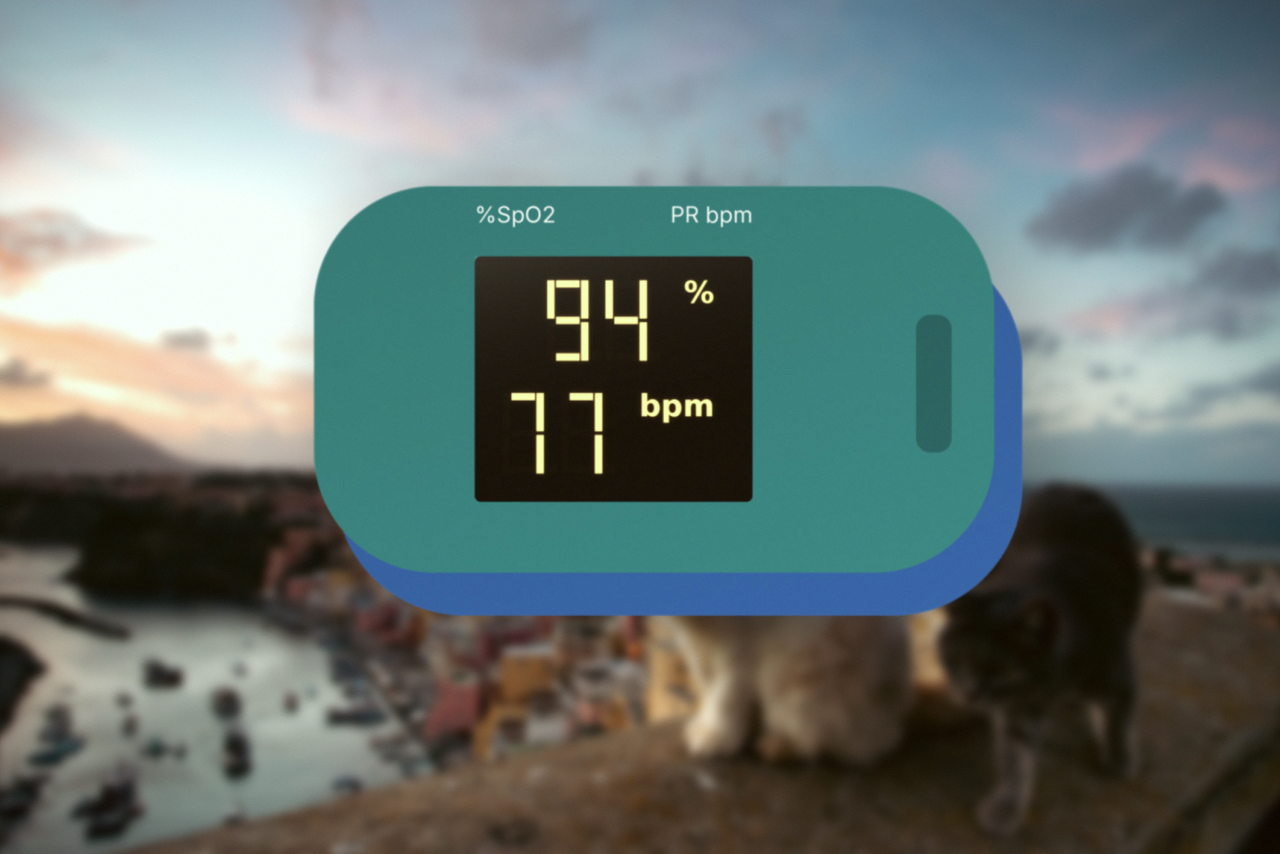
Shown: 77 bpm
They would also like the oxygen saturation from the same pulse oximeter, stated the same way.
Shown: 94 %
